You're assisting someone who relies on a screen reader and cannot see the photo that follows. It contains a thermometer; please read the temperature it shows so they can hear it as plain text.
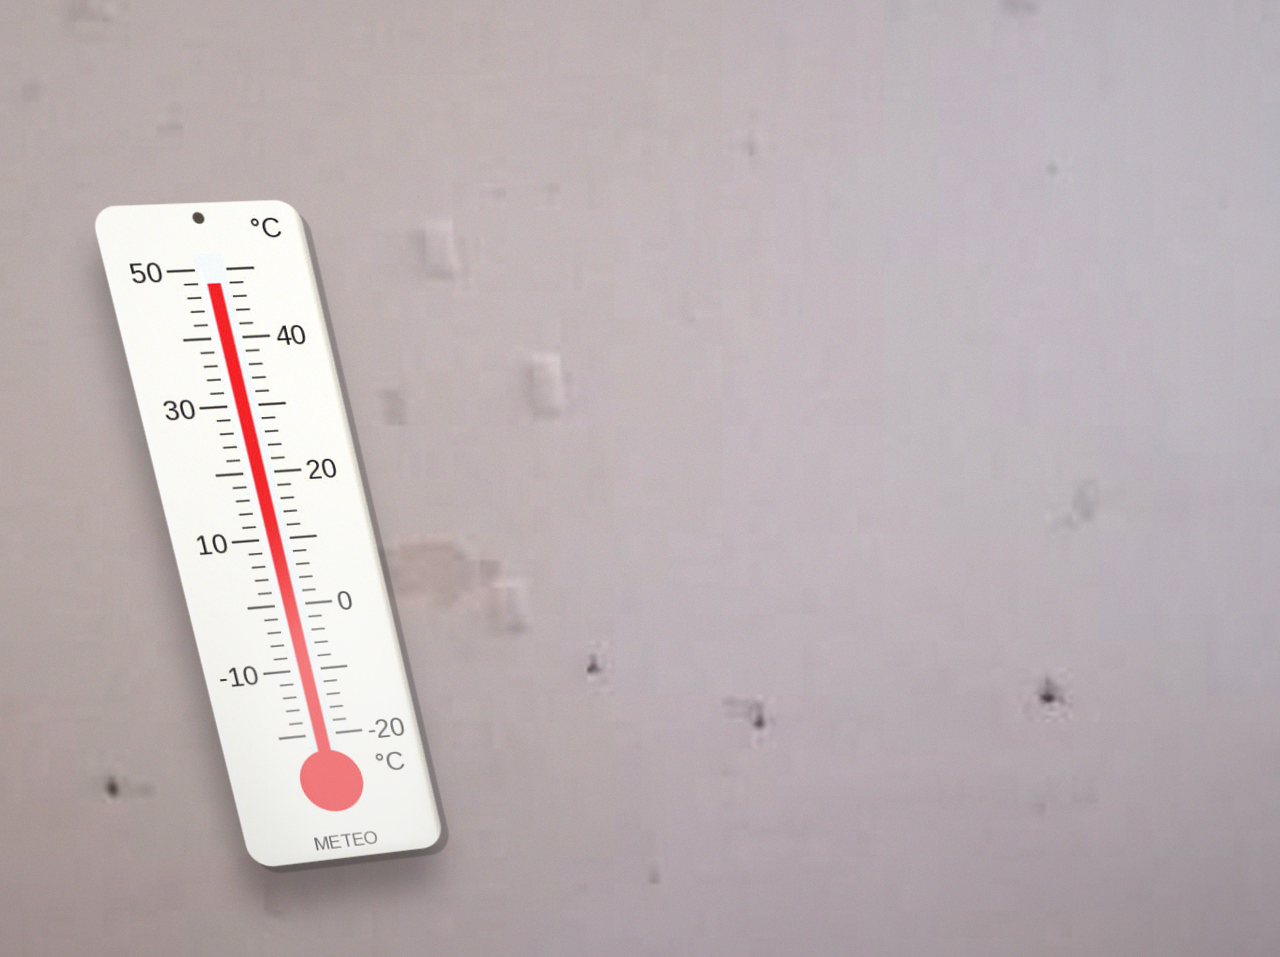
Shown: 48 °C
